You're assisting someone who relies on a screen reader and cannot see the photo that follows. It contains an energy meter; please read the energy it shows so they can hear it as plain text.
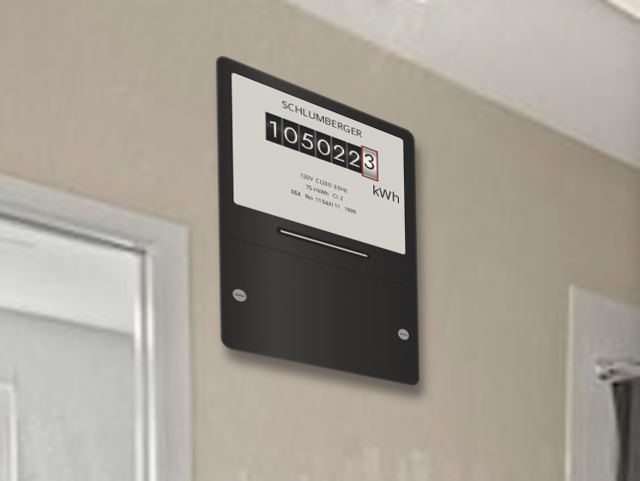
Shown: 105022.3 kWh
